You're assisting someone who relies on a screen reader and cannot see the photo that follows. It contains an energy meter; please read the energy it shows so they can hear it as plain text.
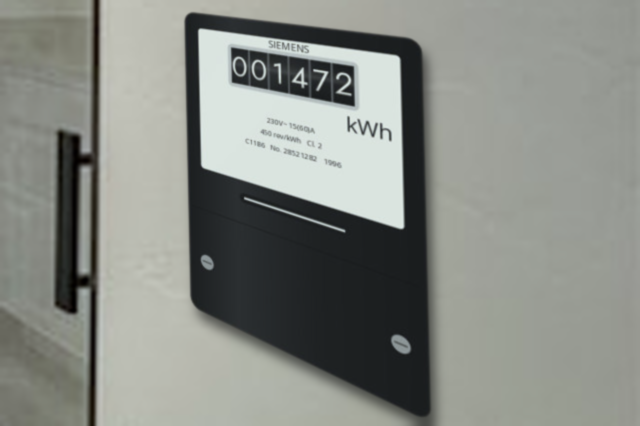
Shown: 1472 kWh
